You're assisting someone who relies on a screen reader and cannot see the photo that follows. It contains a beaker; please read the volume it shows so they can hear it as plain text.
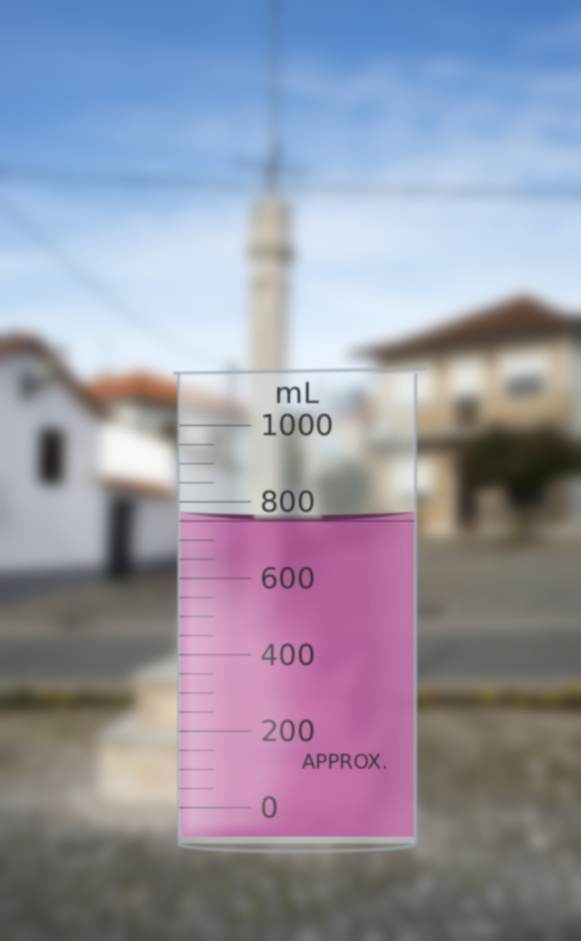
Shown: 750 mL
